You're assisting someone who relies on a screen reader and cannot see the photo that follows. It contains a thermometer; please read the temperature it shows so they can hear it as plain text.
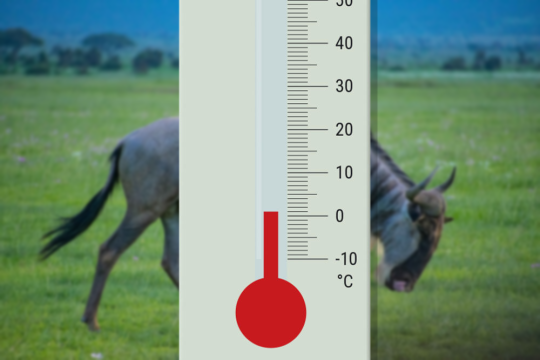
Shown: 1 °C
